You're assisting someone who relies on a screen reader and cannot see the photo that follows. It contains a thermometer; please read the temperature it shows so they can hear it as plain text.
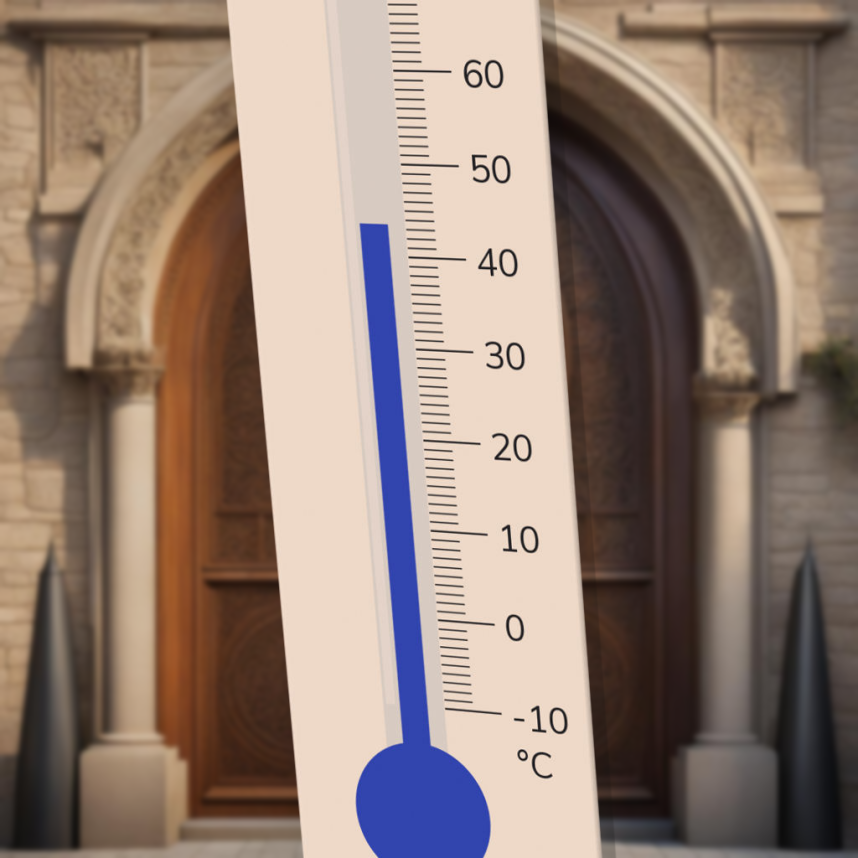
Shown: 43.5 °C
